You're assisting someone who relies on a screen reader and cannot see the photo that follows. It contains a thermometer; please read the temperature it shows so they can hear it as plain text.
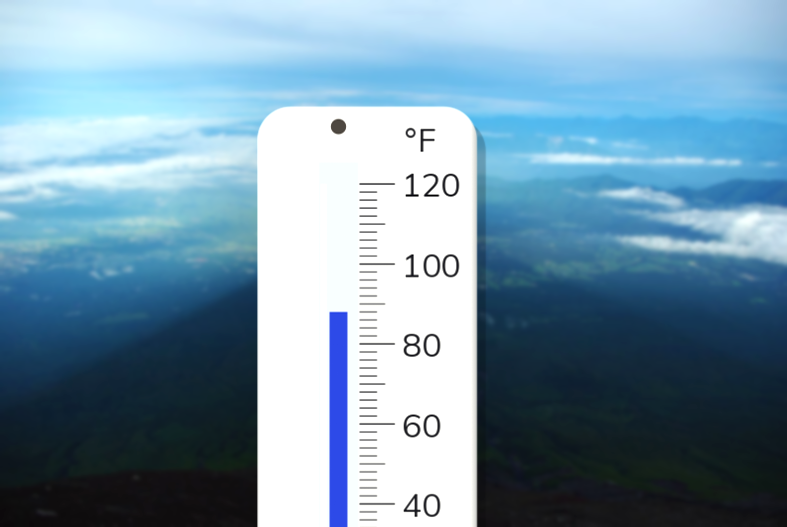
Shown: 88 °F
